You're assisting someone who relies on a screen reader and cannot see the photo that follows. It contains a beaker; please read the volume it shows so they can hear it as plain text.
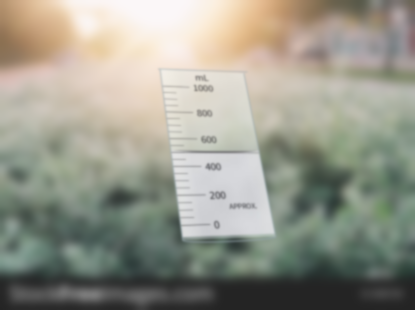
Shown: 500 mL
